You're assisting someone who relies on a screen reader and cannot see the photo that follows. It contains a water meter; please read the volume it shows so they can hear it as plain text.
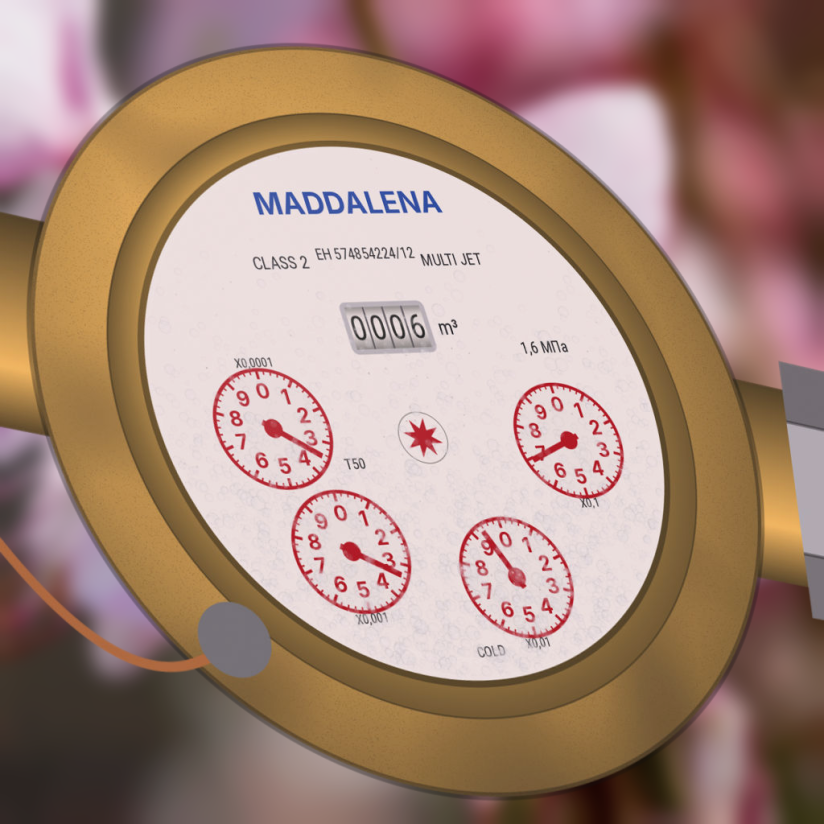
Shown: 6.6933 m³
